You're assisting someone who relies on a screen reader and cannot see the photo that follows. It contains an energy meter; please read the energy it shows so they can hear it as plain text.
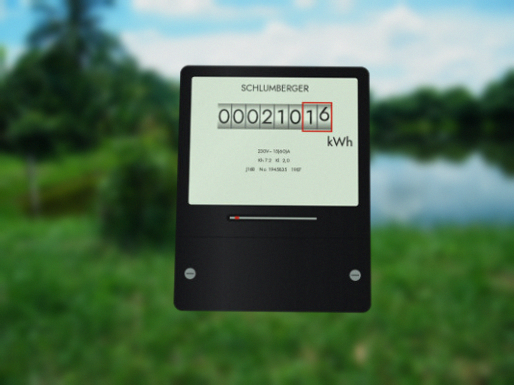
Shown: 210.16 kWh
